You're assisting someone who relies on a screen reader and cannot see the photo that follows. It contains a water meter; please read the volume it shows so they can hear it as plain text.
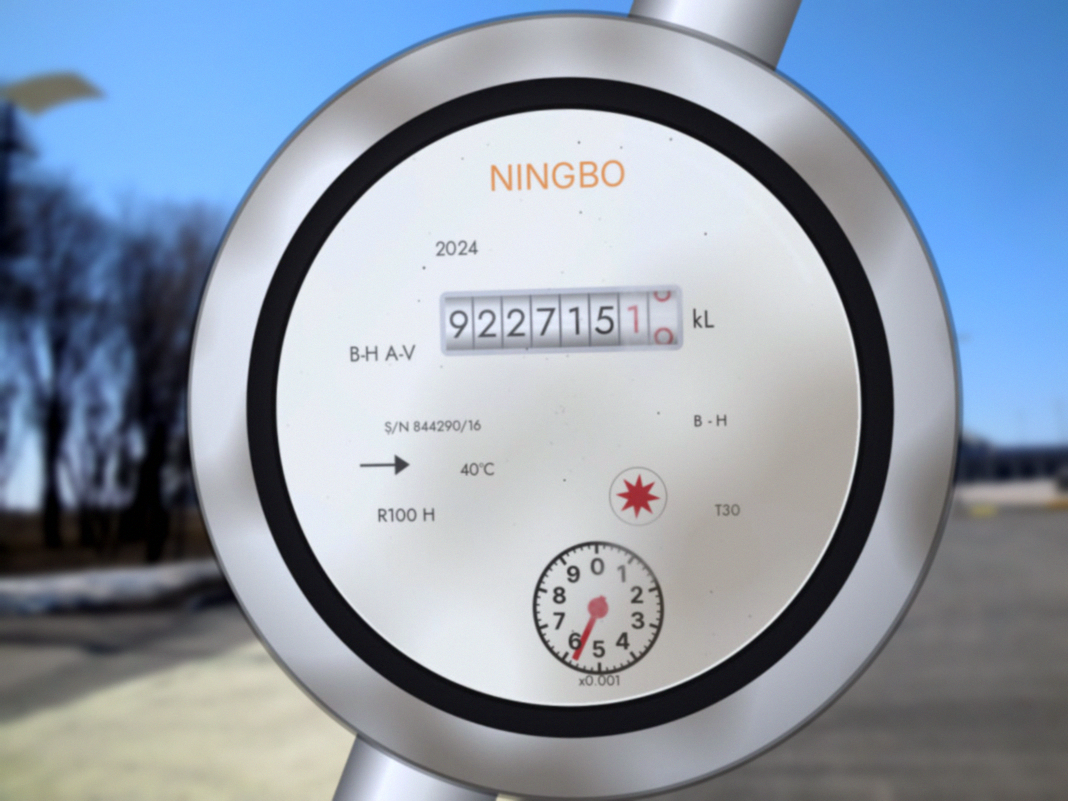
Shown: 922715.185 kL
